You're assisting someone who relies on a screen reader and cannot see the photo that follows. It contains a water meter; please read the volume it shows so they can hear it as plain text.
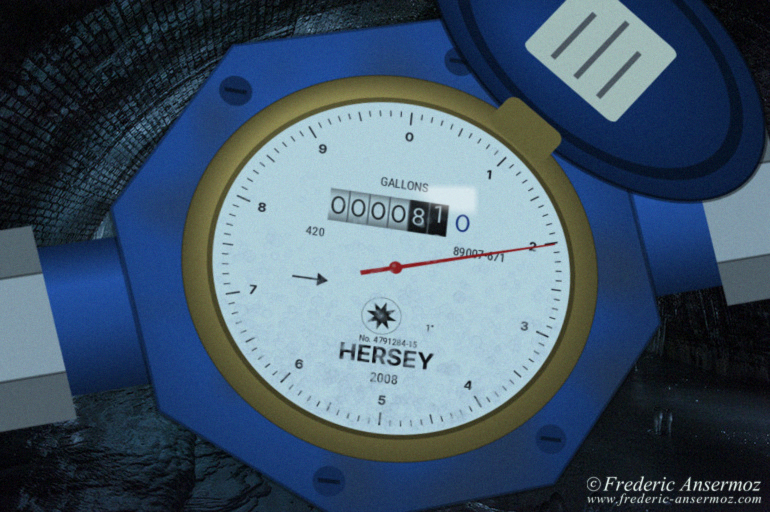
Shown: 812.0 gal
